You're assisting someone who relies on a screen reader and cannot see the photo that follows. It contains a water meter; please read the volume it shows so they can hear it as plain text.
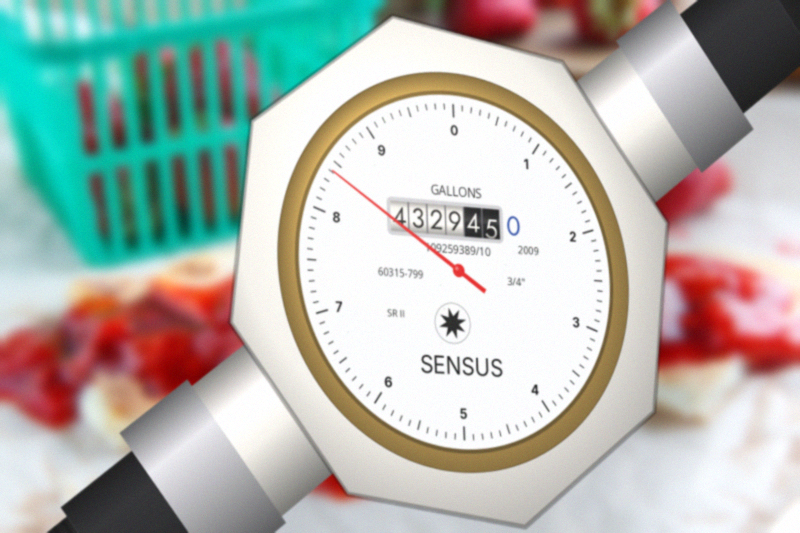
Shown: 4329448.4 gal
